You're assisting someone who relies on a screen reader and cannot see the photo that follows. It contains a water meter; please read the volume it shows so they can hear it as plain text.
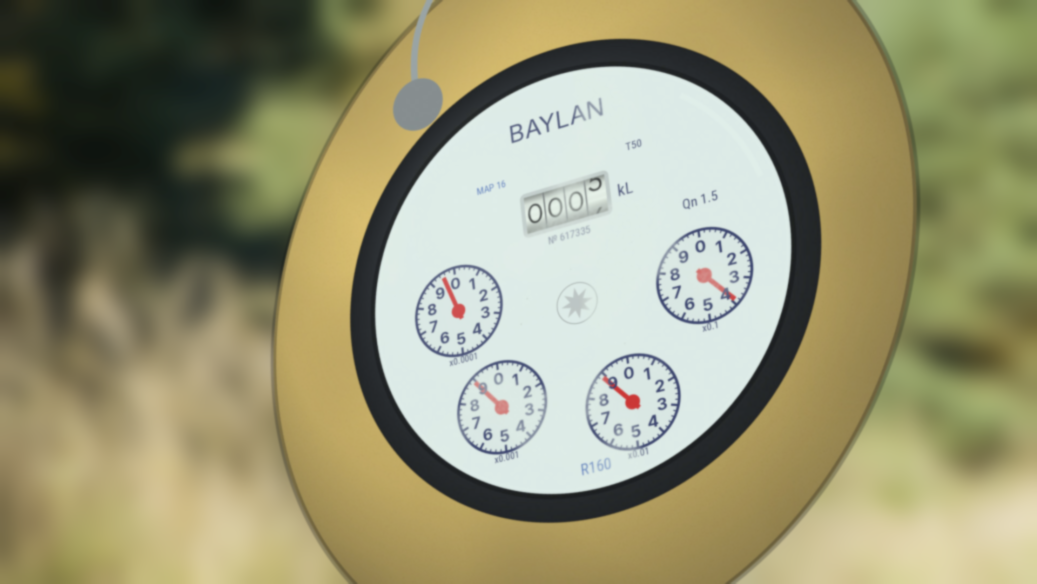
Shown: 5.3889 kL
